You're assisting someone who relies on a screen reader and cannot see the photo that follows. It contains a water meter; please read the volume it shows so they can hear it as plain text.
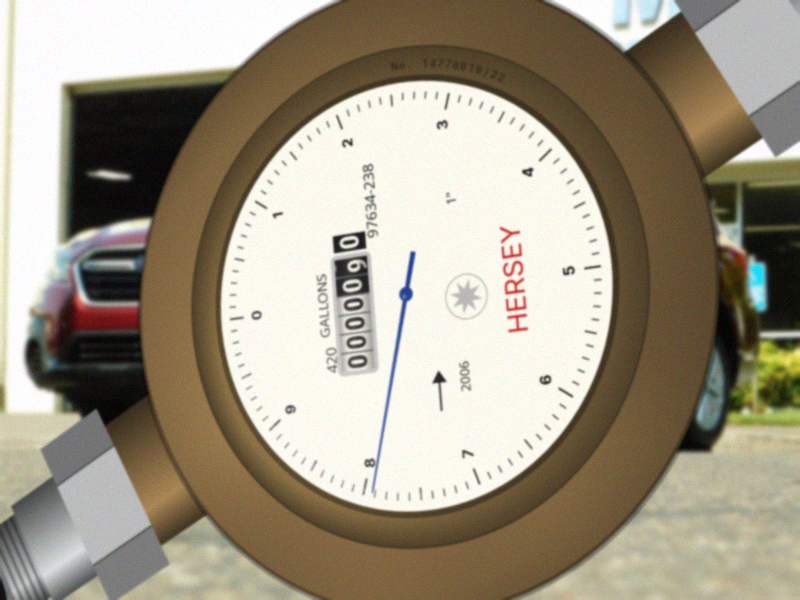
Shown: 87.9 gal
